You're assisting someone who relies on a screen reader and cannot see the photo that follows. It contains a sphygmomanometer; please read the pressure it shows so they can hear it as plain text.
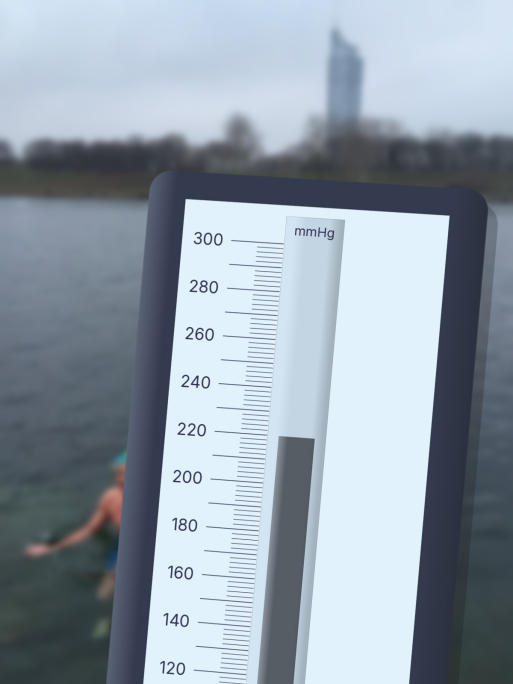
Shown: 220 mmHg
